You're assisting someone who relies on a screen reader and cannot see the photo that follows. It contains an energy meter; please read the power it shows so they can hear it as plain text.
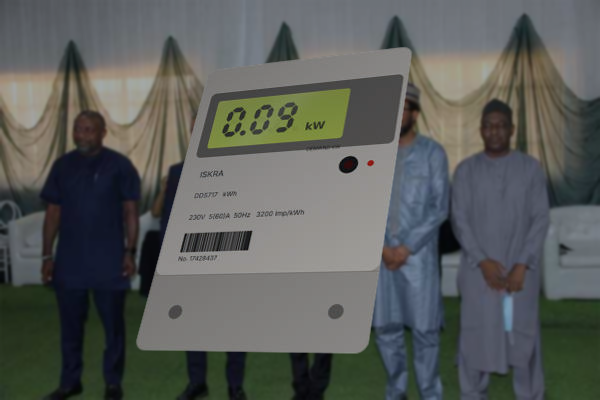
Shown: 0.09 kW
